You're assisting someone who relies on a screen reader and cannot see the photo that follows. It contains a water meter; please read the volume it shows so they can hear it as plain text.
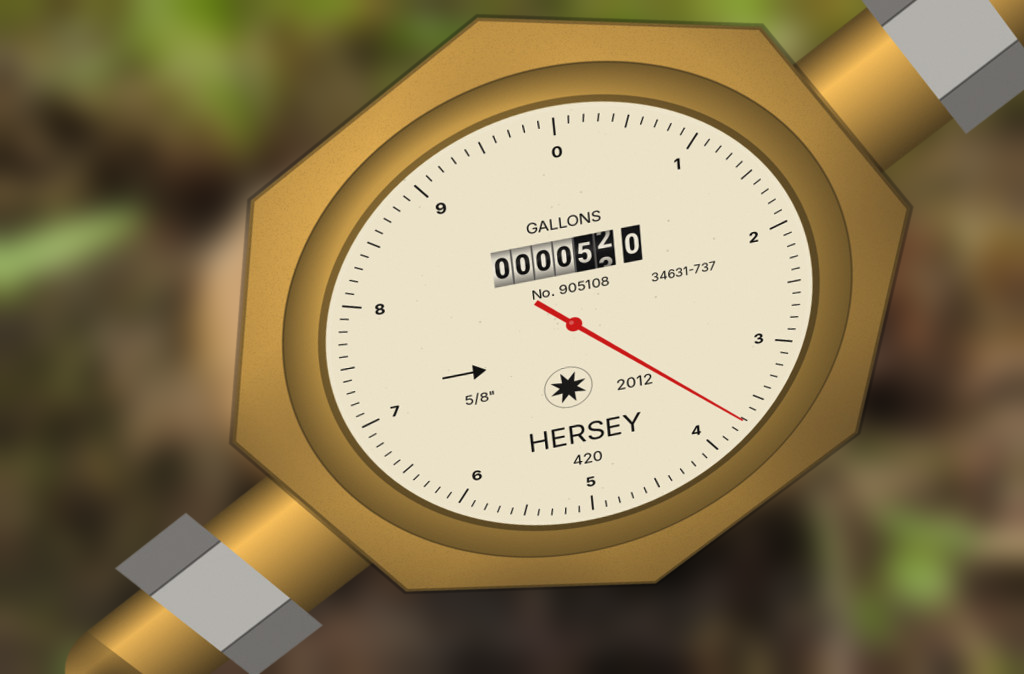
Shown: 523.7 gal
